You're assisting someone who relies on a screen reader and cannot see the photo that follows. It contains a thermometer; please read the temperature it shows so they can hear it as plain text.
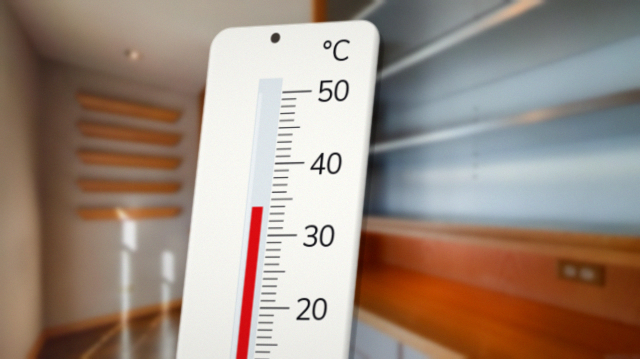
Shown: 34 °C
